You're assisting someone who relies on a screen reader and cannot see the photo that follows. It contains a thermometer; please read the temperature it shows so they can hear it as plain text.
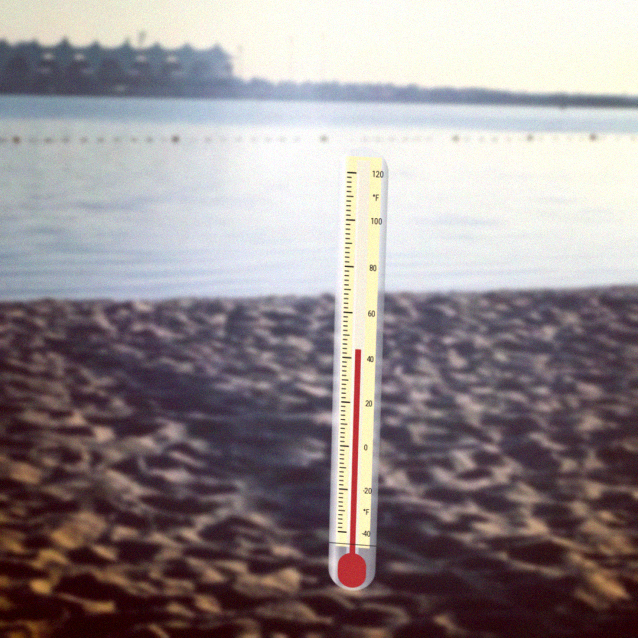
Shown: 44 °F
